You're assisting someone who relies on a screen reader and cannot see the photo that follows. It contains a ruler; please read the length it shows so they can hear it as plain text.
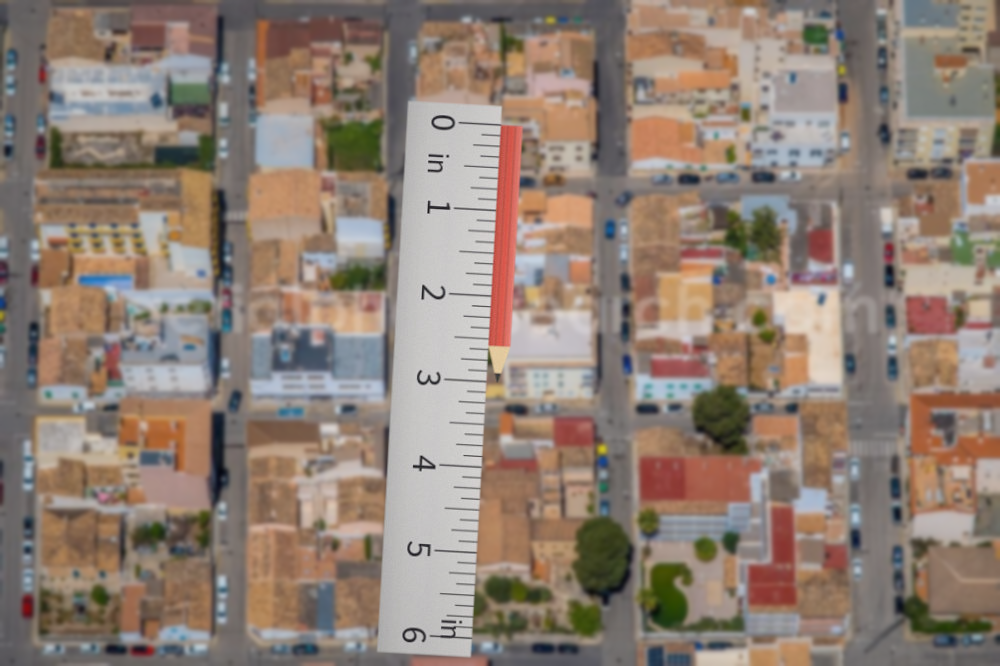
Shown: 3 in
